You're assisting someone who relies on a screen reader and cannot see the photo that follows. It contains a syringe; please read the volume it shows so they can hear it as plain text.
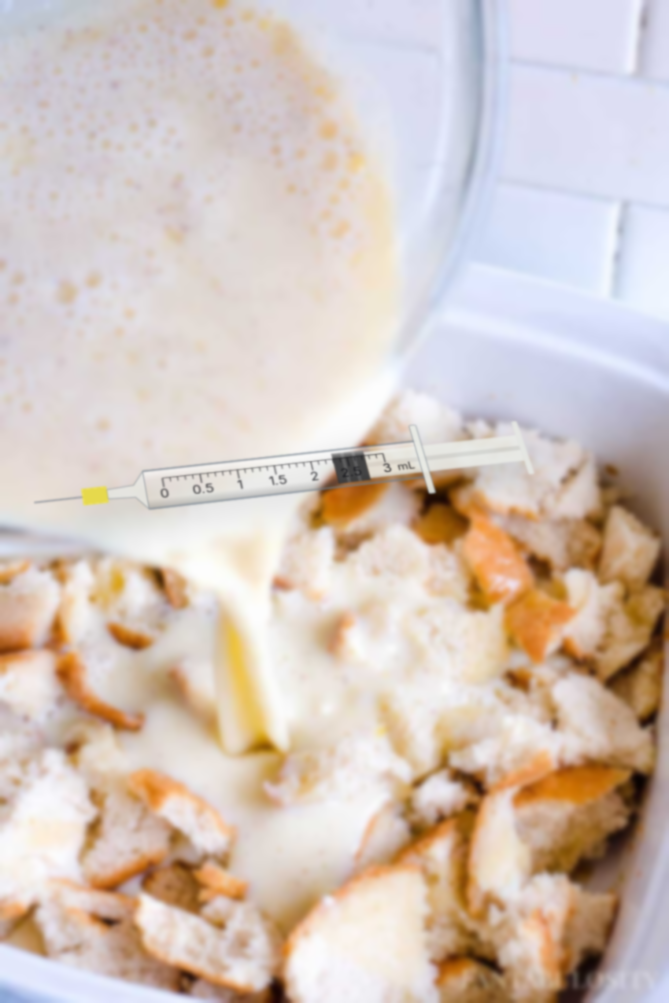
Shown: 2.3 mL
